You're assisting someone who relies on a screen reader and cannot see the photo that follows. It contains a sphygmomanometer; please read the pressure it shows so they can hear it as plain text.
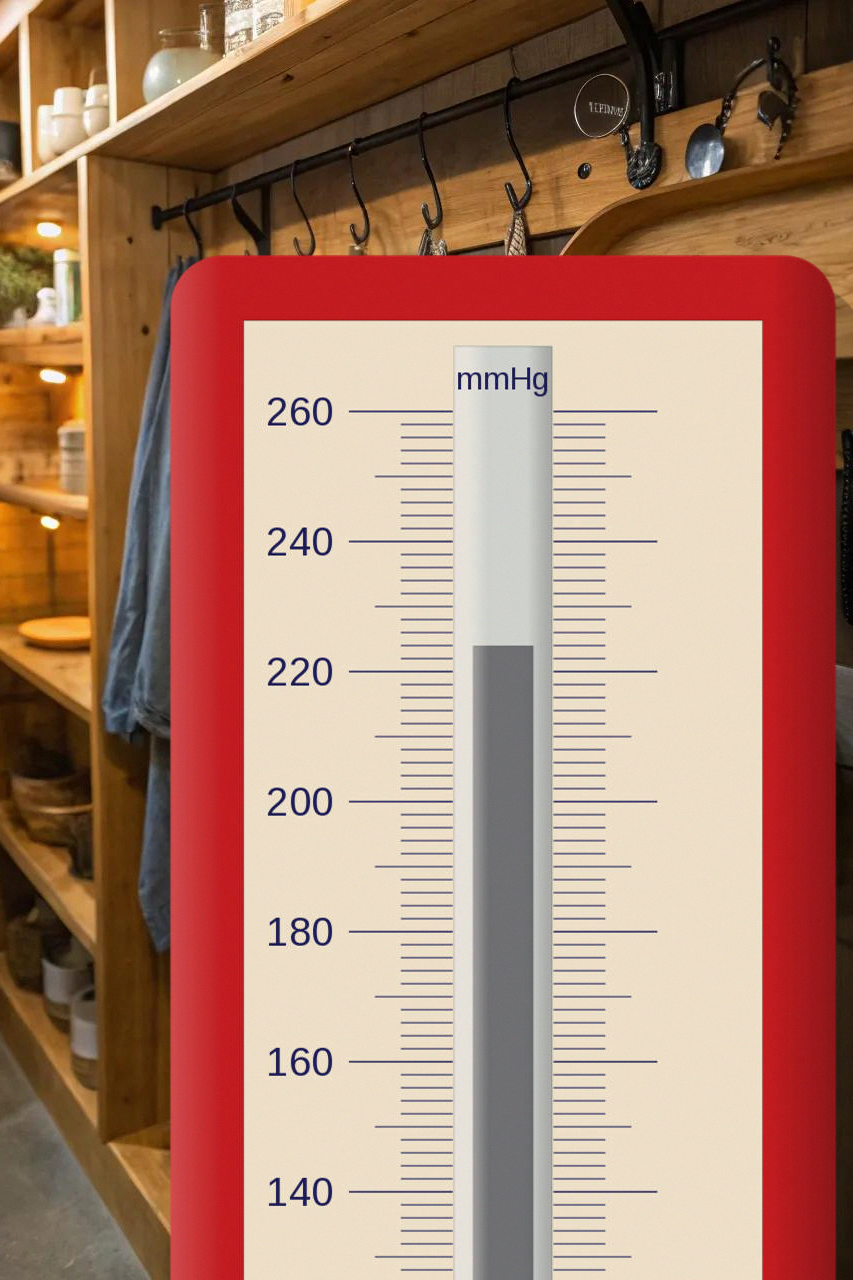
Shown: 224 mmHg
